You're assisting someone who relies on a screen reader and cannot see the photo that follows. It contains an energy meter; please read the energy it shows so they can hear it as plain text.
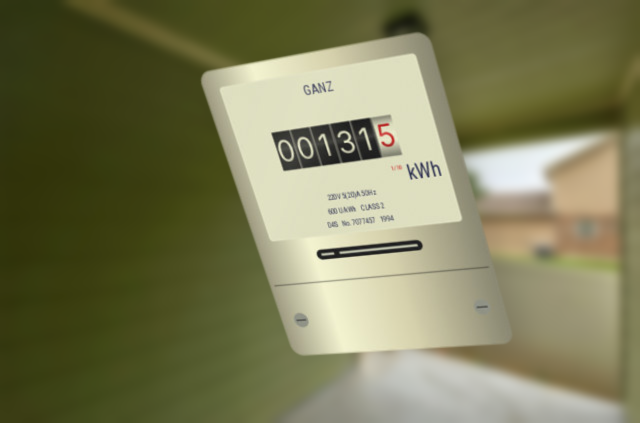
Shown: 131.5 kWh
